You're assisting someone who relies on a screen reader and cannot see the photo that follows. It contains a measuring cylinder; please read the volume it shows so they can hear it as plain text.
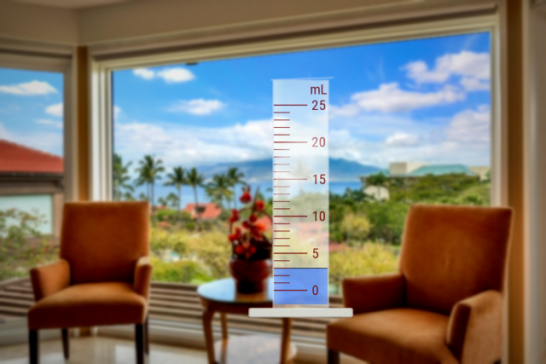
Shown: 3 mL
